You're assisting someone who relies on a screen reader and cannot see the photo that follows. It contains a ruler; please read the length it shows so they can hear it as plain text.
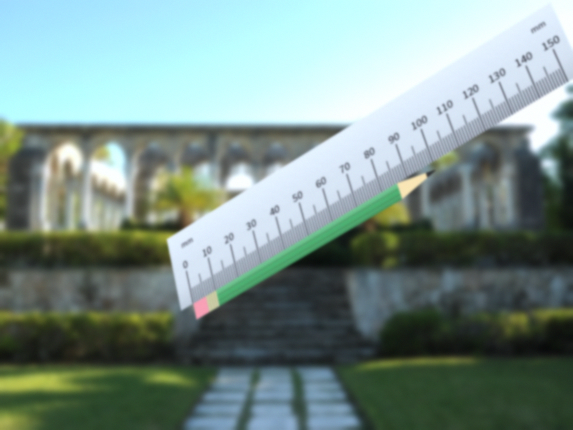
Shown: 100 mm
